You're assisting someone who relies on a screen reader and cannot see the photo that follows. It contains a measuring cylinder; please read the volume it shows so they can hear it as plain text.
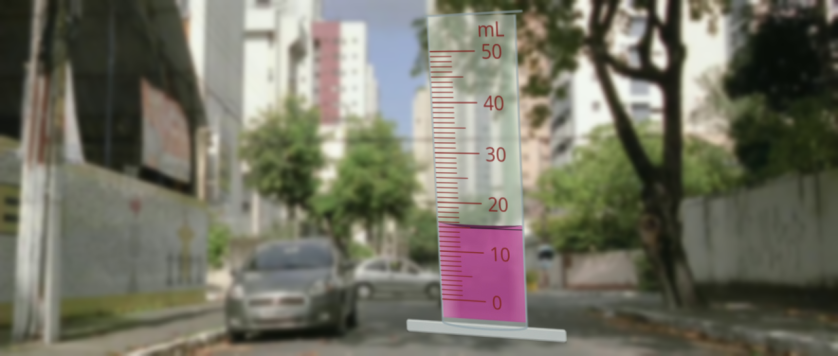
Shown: 15 mL
